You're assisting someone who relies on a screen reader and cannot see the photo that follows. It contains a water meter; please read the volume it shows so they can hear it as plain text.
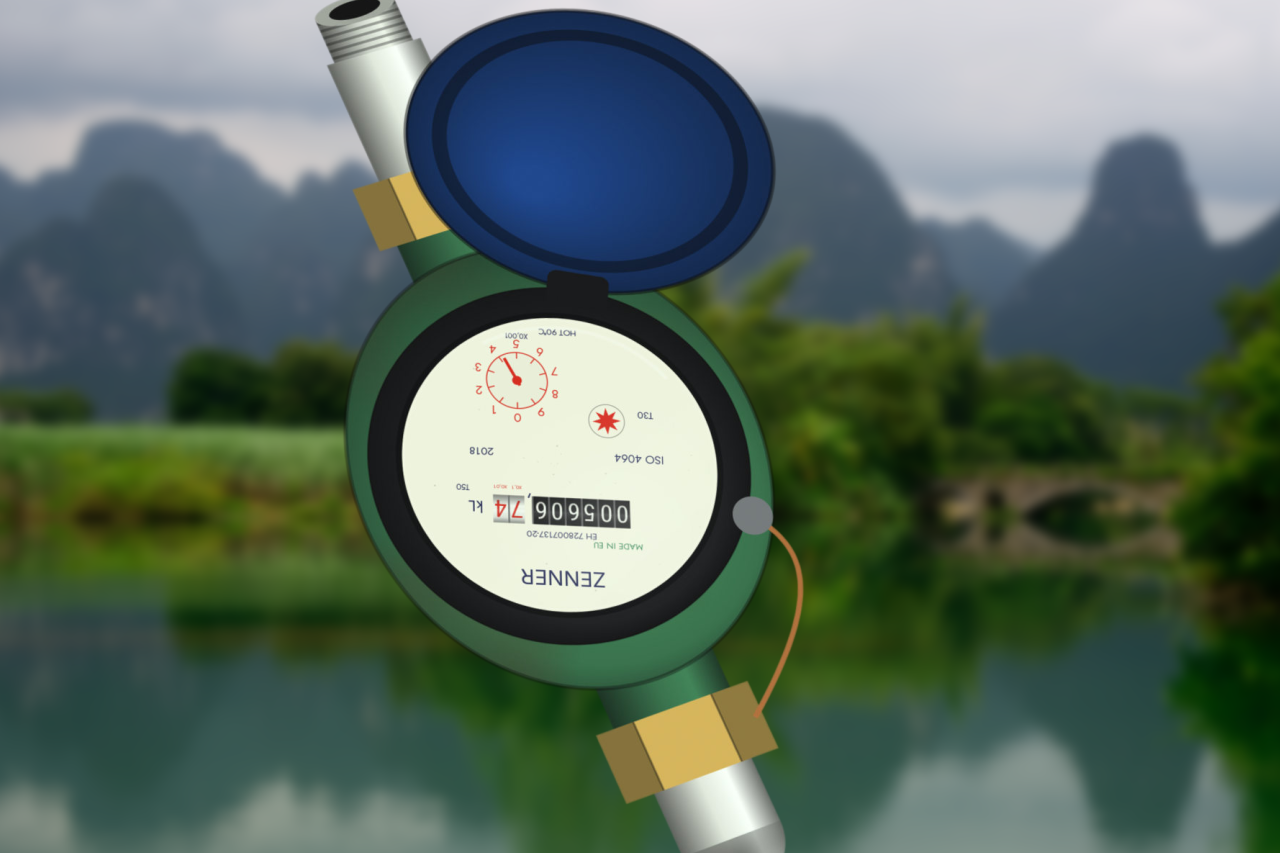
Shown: 5606.744 kL
